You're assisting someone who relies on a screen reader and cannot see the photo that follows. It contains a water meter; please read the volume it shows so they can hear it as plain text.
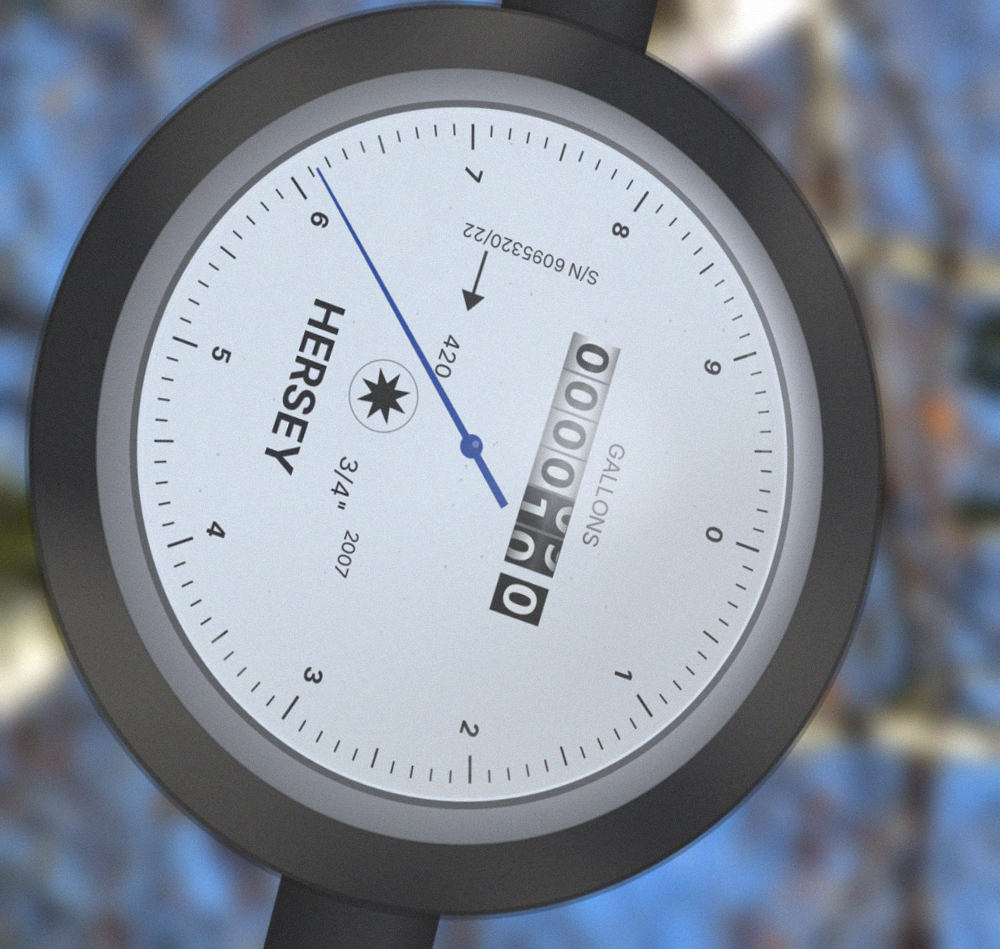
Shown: 96.1 gal
